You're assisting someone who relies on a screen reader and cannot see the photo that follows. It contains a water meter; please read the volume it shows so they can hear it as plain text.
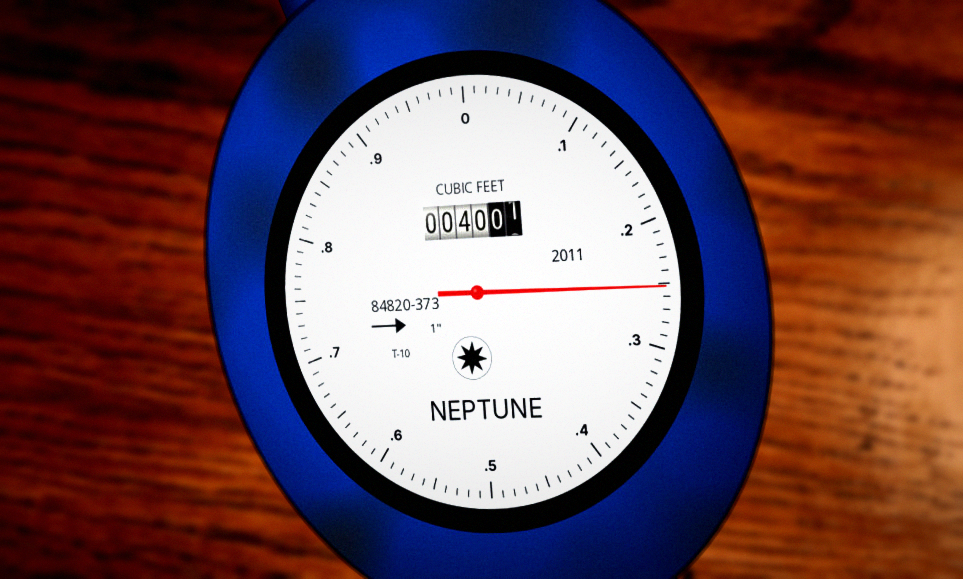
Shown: 4001.25 ft³
